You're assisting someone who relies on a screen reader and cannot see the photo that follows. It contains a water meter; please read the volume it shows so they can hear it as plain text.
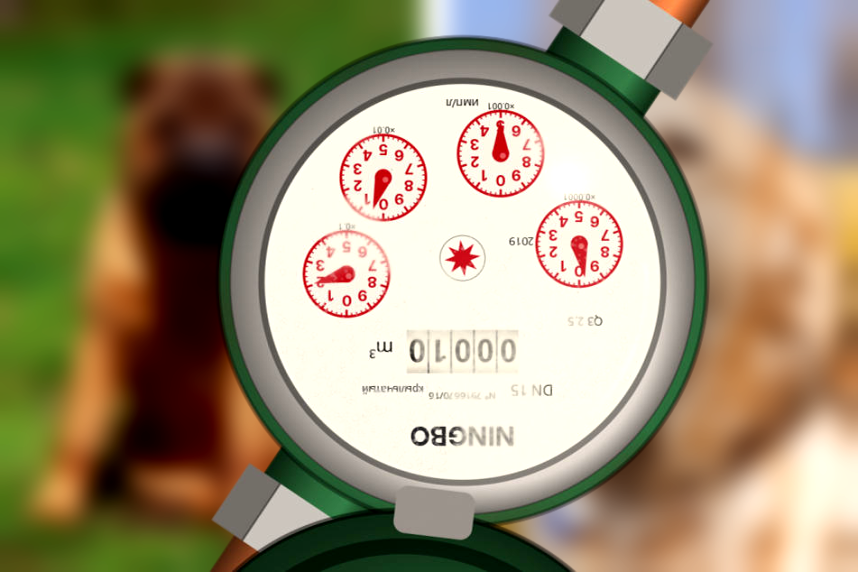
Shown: 10.2049 m³
